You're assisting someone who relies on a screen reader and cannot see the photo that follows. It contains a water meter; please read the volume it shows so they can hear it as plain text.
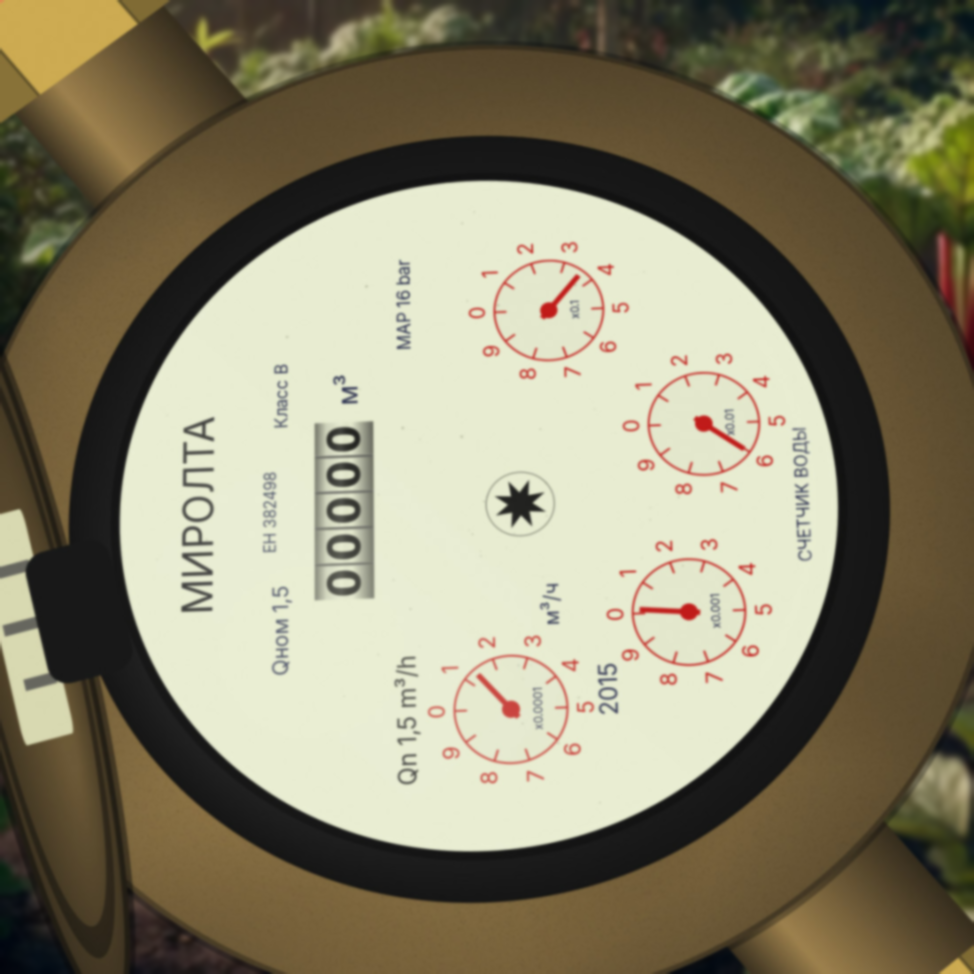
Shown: 0.3601 m³
